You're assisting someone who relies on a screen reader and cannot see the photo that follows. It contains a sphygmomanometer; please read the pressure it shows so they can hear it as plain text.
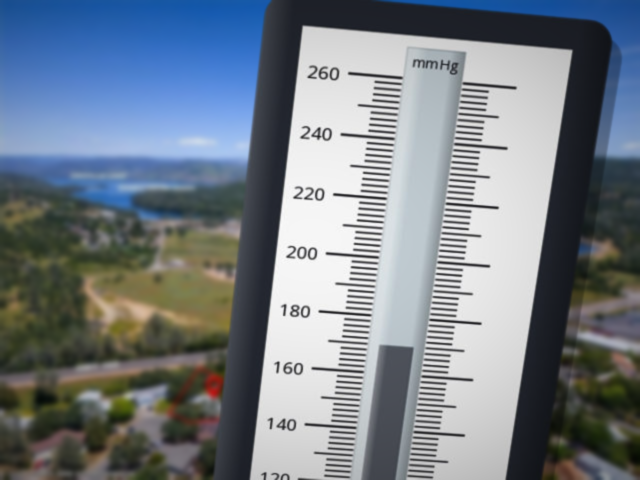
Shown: 170 mmHg
